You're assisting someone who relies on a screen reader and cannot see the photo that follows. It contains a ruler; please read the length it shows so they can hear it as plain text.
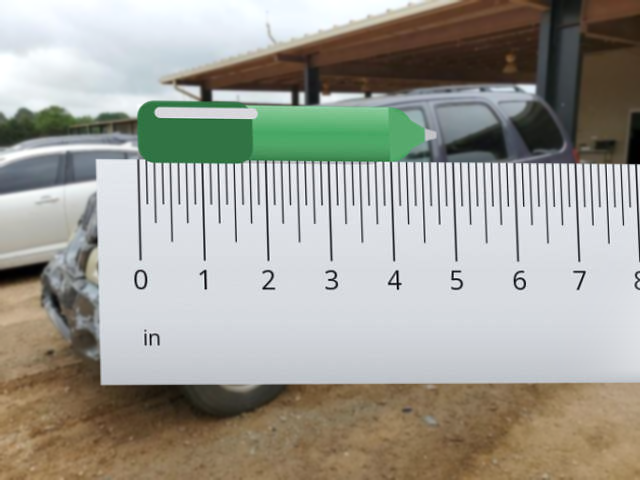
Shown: 4.75 in
